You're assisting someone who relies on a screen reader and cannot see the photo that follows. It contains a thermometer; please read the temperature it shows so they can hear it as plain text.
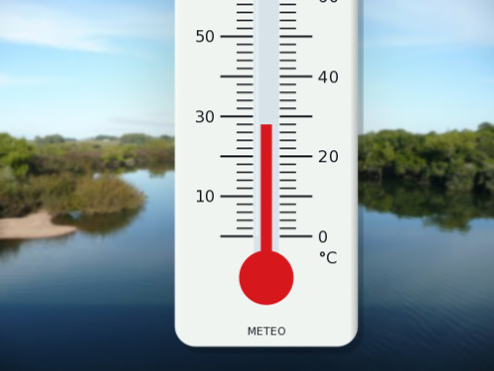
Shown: 28 °C
